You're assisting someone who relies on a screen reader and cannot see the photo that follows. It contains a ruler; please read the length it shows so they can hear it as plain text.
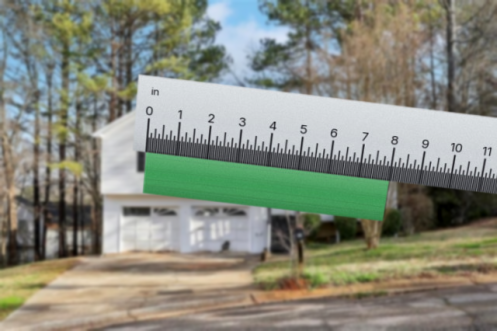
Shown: 8 in
